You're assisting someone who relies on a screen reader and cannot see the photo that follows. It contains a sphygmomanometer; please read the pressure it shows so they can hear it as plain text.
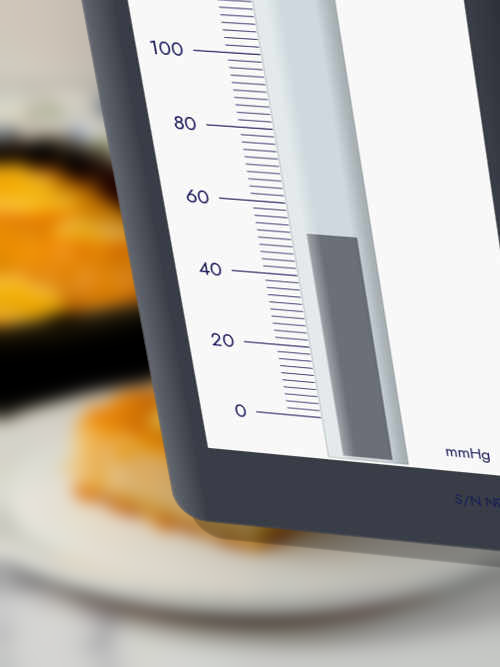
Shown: 52 mmHg
